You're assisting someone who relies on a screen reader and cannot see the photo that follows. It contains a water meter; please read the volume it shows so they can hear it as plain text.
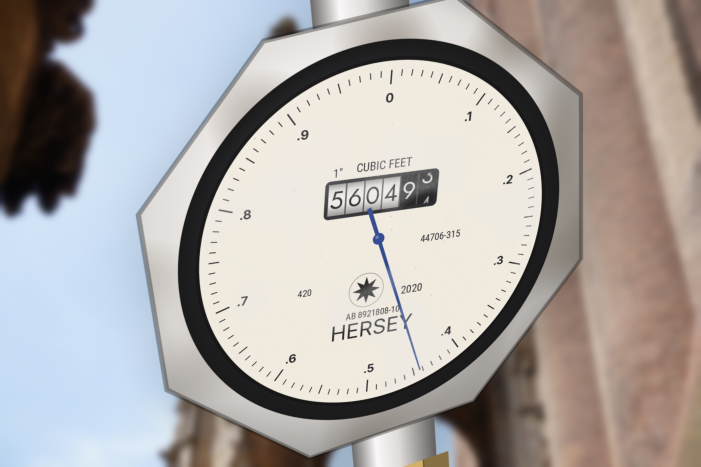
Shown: 560493.44 ft³
